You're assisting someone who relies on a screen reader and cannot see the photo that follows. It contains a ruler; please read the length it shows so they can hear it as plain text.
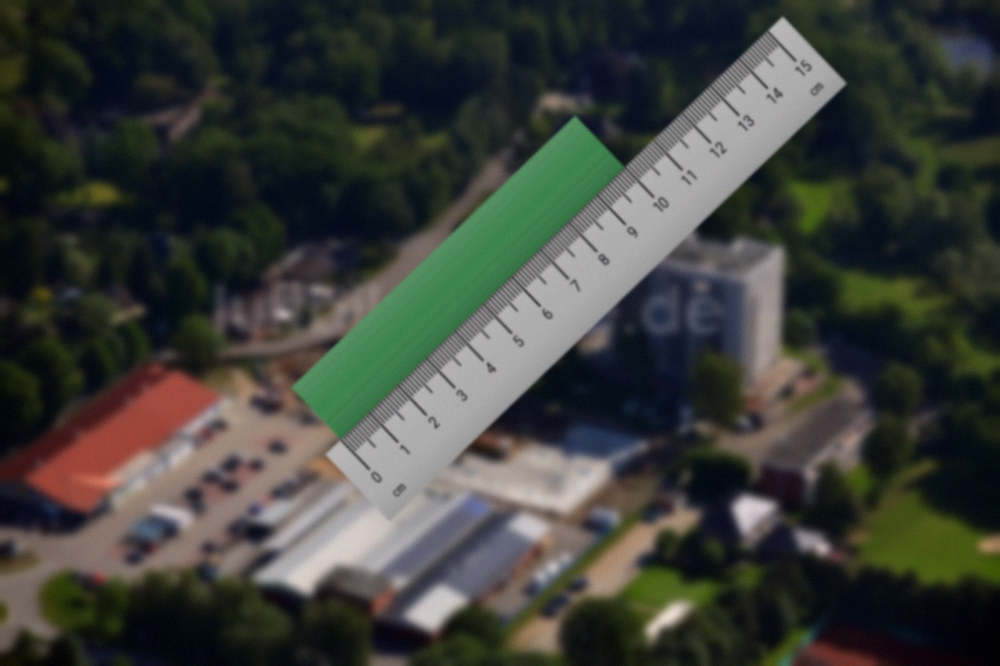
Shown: 10 cm
